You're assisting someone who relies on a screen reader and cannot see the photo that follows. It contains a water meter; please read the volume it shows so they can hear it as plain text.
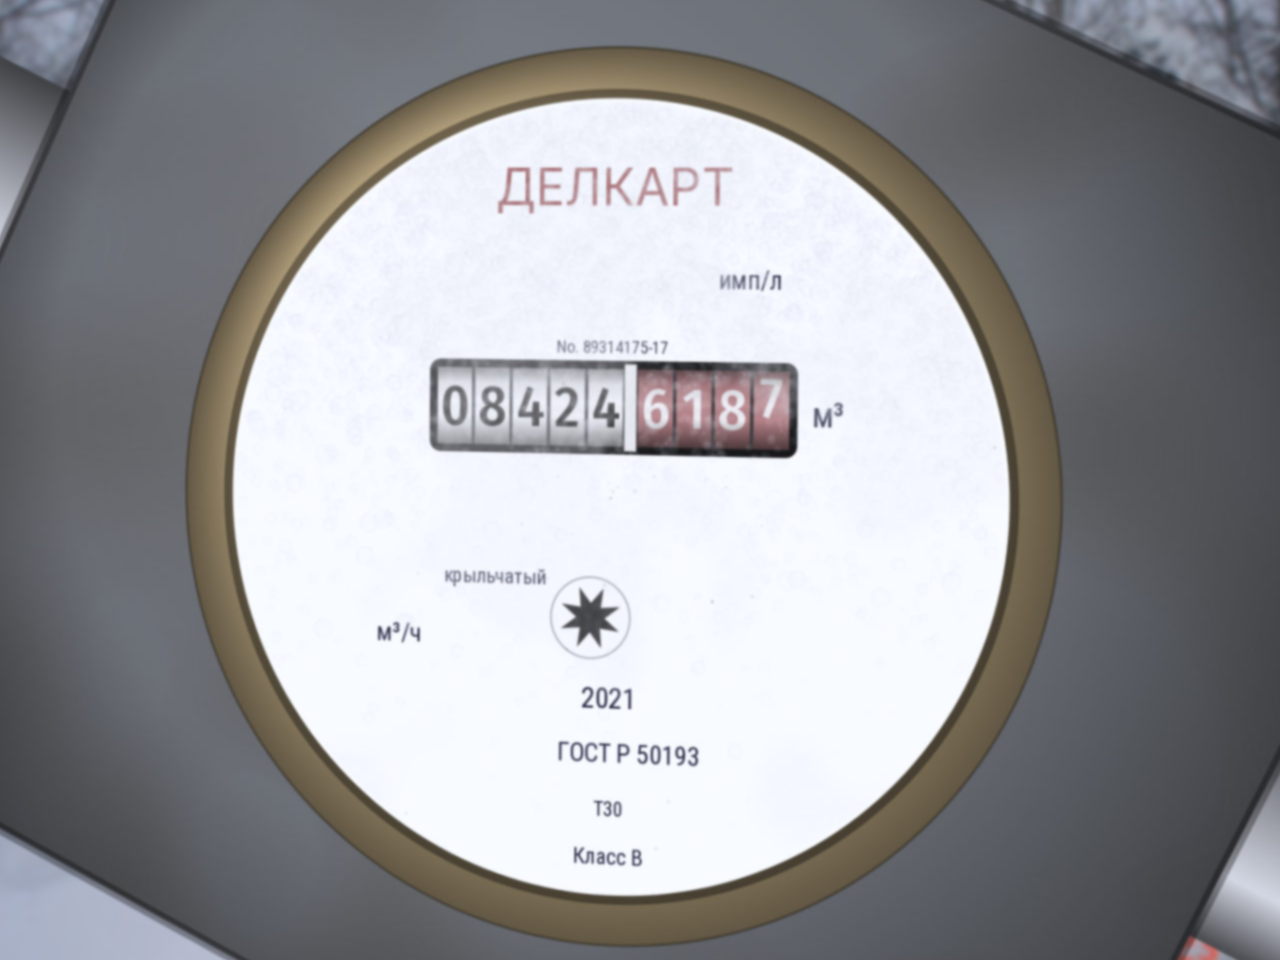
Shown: 8424.6187 m³
